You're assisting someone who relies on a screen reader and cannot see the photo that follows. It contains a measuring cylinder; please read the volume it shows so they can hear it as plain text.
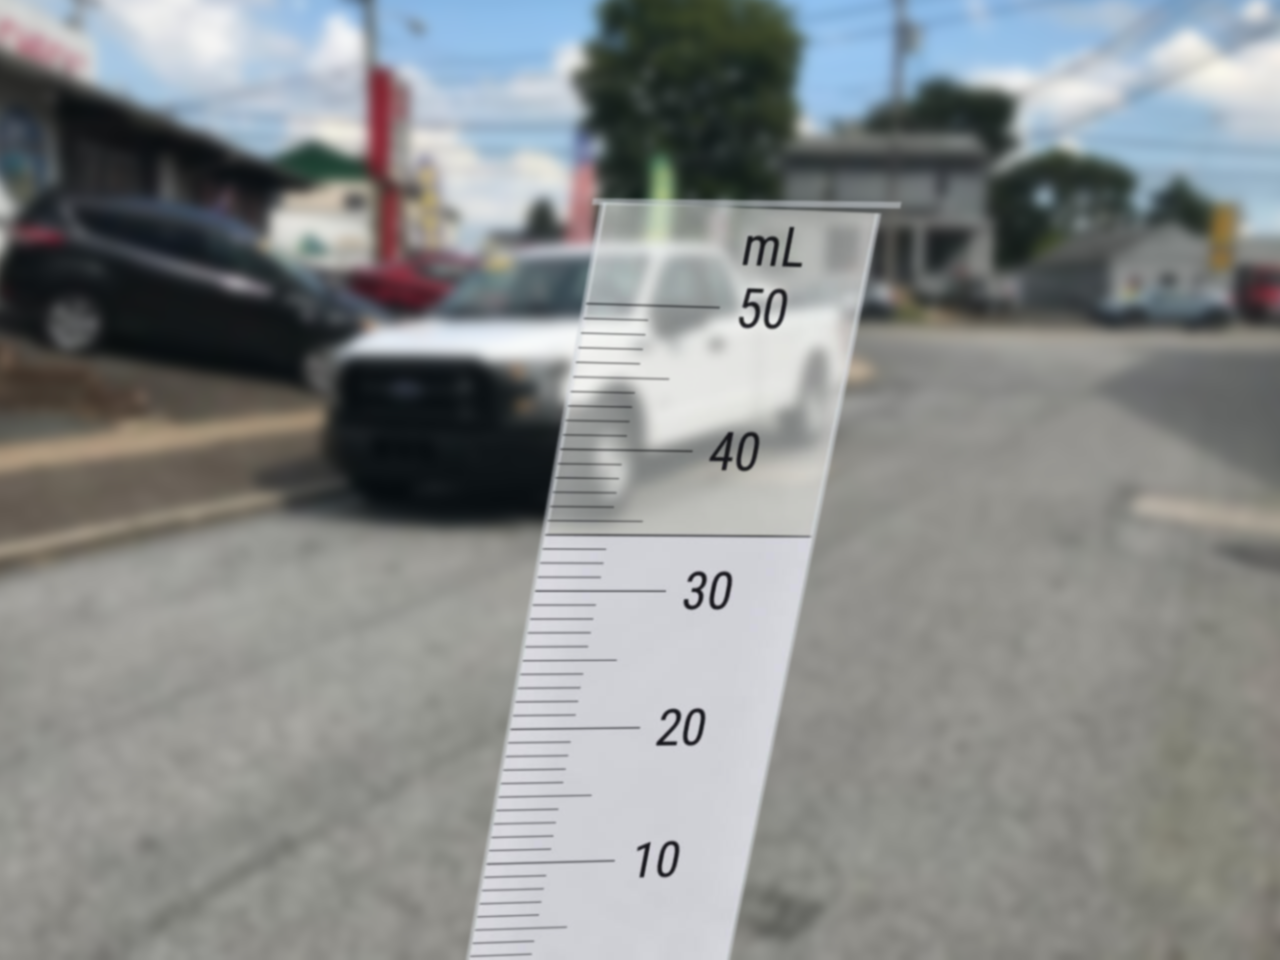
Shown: 34 mL
